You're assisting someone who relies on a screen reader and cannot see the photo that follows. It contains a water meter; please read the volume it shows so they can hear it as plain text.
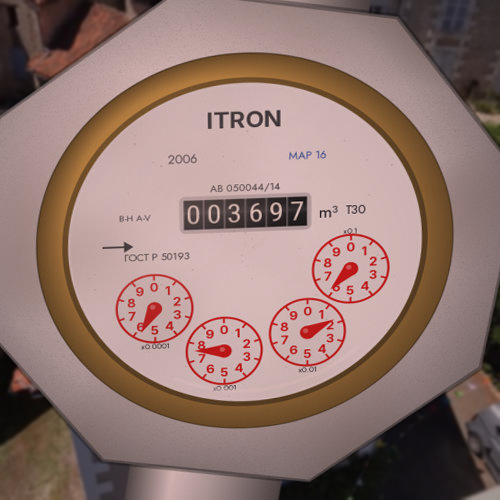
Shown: 3697.6175 m³
